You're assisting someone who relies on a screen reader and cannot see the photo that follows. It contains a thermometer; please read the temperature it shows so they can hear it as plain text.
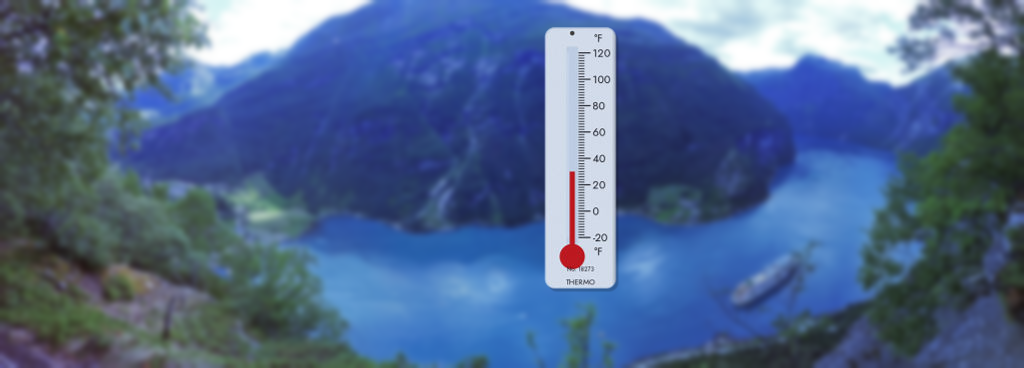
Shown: 30 °F
